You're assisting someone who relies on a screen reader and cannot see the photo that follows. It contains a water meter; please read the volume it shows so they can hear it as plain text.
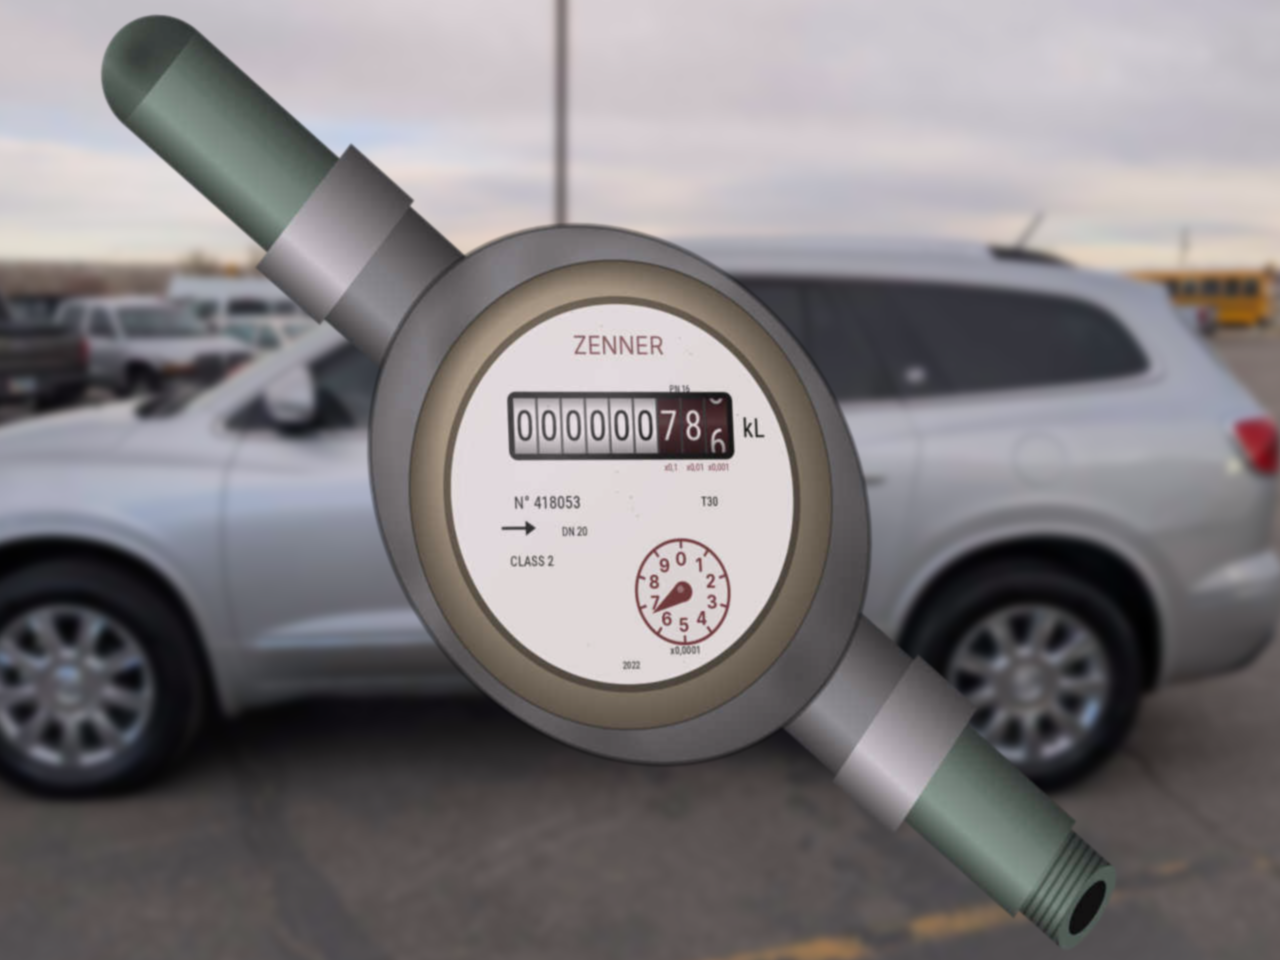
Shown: 0.7856 kL
